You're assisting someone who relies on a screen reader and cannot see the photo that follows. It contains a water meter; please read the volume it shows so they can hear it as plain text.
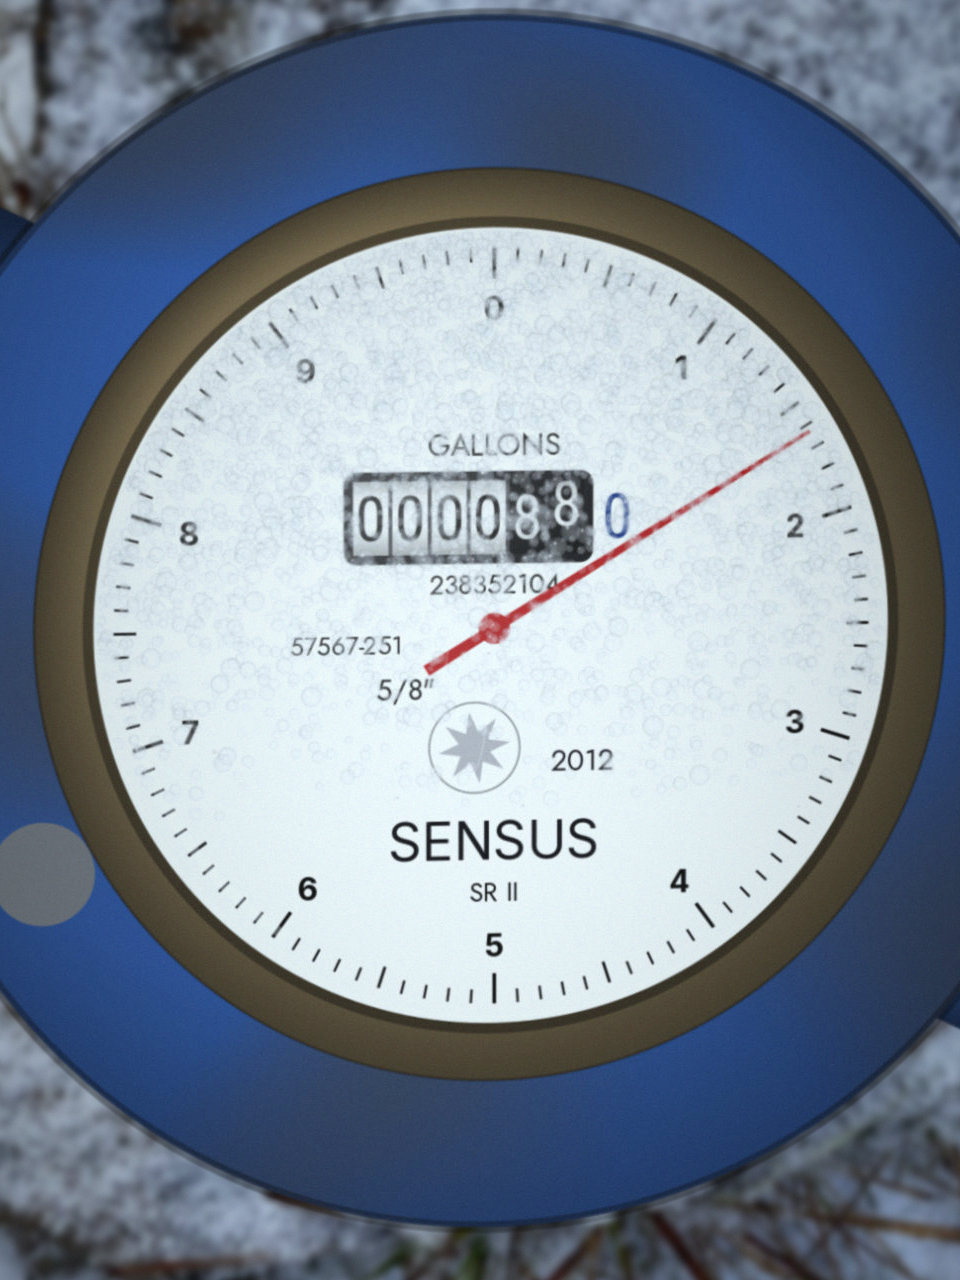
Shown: 881.6 gal
